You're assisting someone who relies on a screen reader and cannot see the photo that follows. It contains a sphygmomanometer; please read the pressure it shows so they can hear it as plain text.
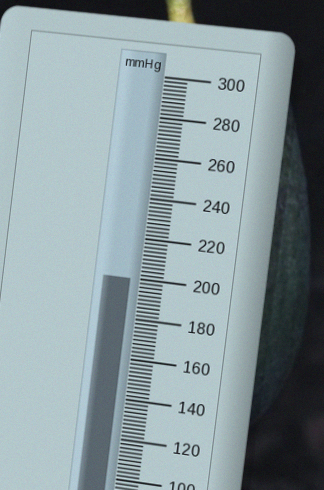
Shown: 200 mmHg
